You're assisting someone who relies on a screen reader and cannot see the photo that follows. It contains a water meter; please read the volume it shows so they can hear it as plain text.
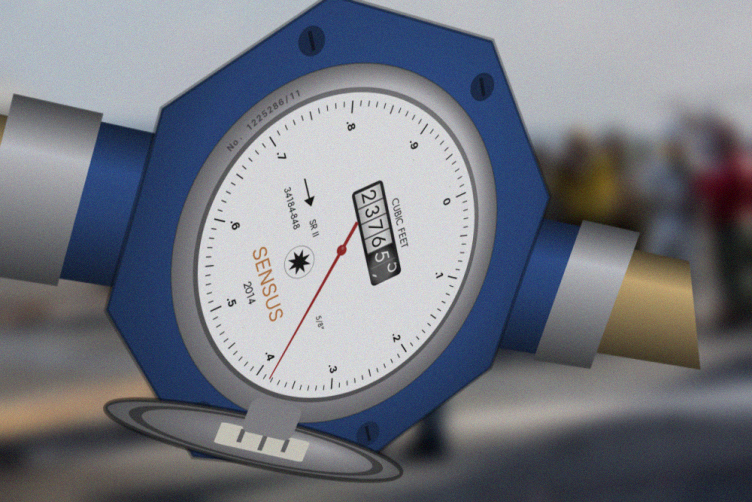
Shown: 237655.38 ft³
